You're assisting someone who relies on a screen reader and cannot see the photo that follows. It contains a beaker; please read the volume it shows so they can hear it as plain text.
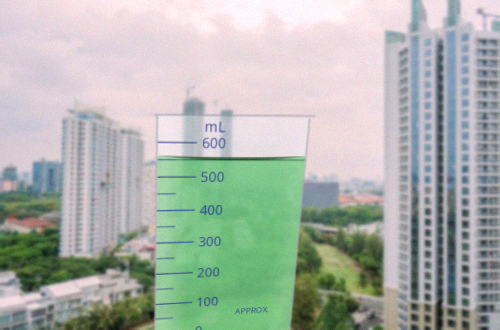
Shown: 550 mL
